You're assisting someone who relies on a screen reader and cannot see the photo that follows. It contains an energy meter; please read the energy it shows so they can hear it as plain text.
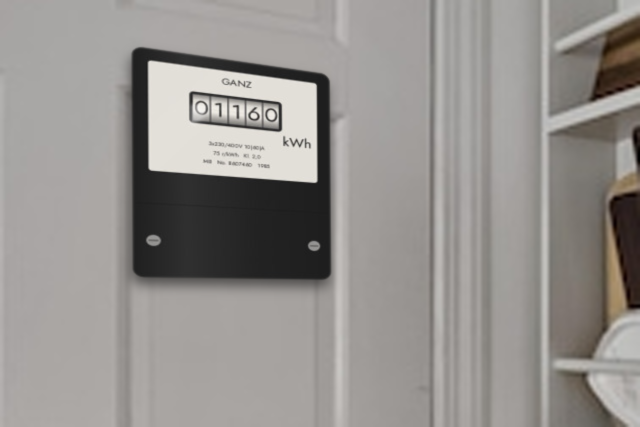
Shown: 1160 kWh
